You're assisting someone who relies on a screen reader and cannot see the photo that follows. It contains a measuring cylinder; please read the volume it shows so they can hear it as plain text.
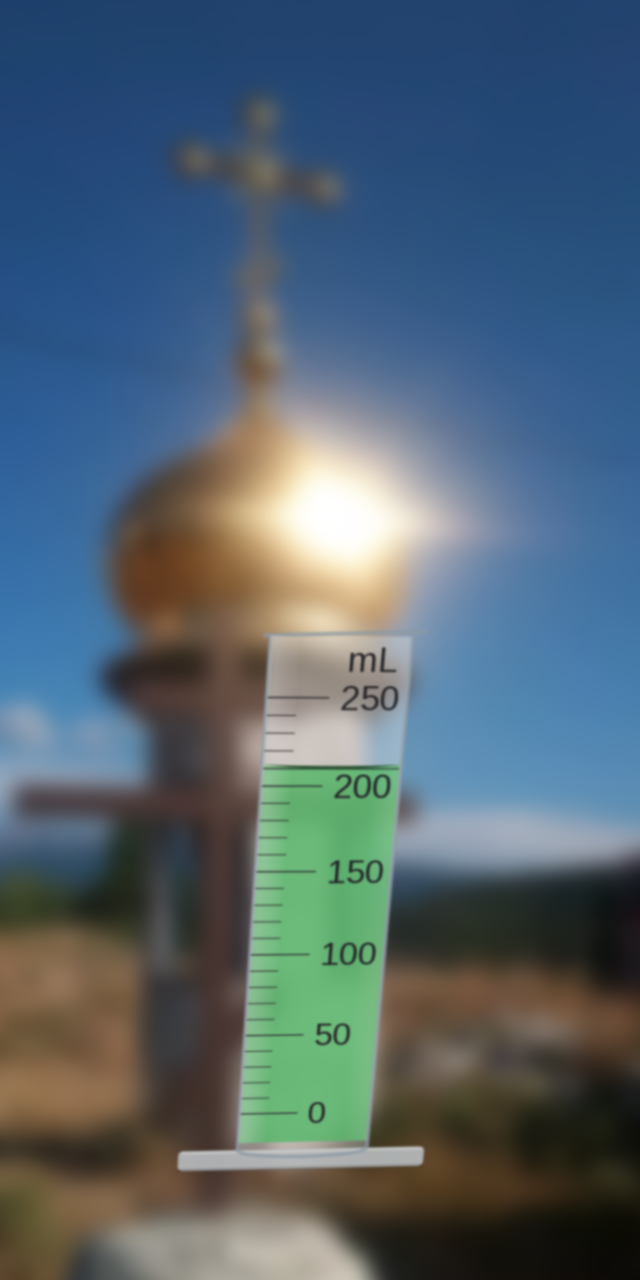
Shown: 210 mL
